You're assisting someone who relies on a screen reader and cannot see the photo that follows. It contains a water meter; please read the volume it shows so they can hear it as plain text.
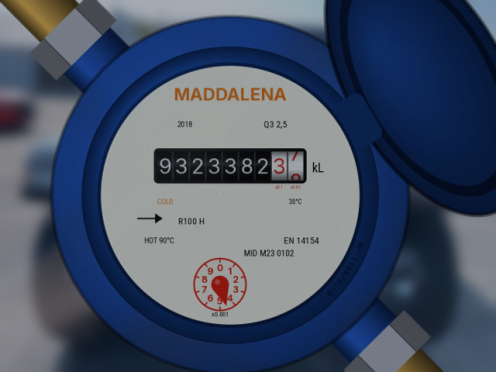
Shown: 9323382.374 kL
